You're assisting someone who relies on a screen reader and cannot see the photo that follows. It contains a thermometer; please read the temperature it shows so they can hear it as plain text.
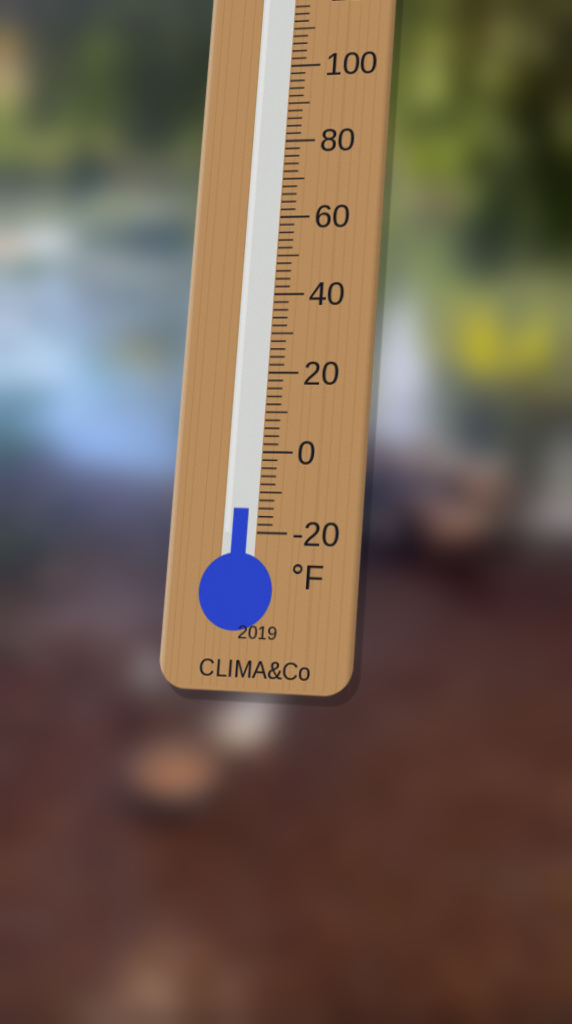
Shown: -14 °F
